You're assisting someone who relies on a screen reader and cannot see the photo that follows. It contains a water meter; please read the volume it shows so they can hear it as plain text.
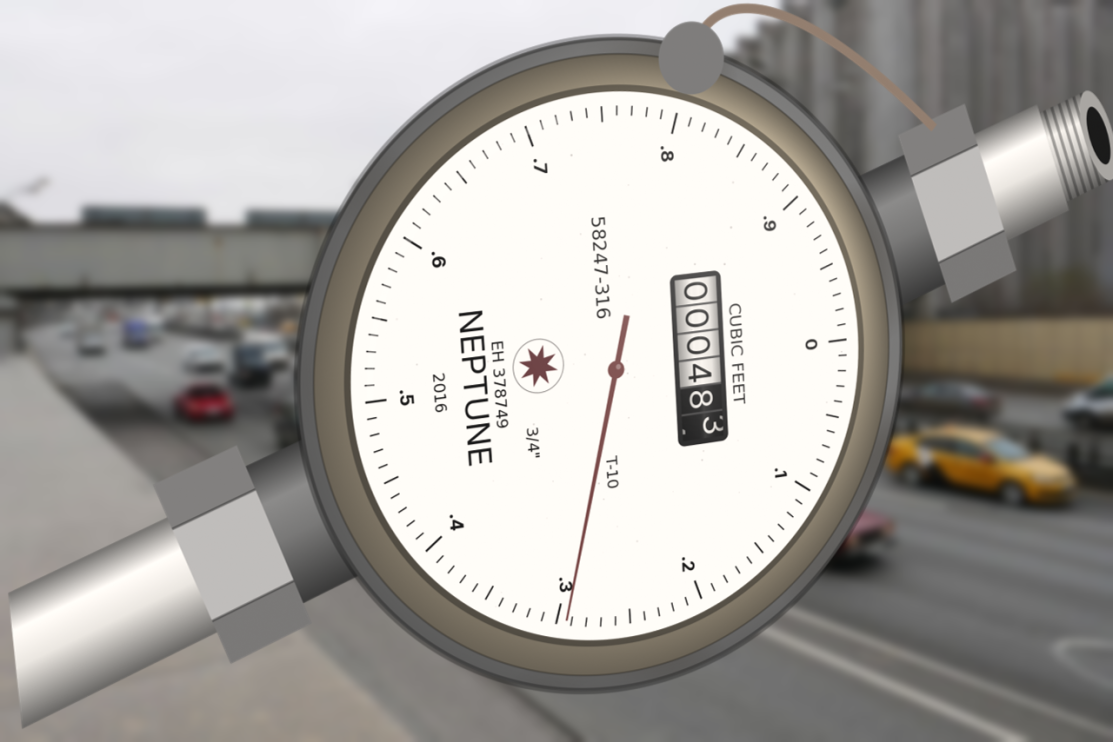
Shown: 483.29 ft³
